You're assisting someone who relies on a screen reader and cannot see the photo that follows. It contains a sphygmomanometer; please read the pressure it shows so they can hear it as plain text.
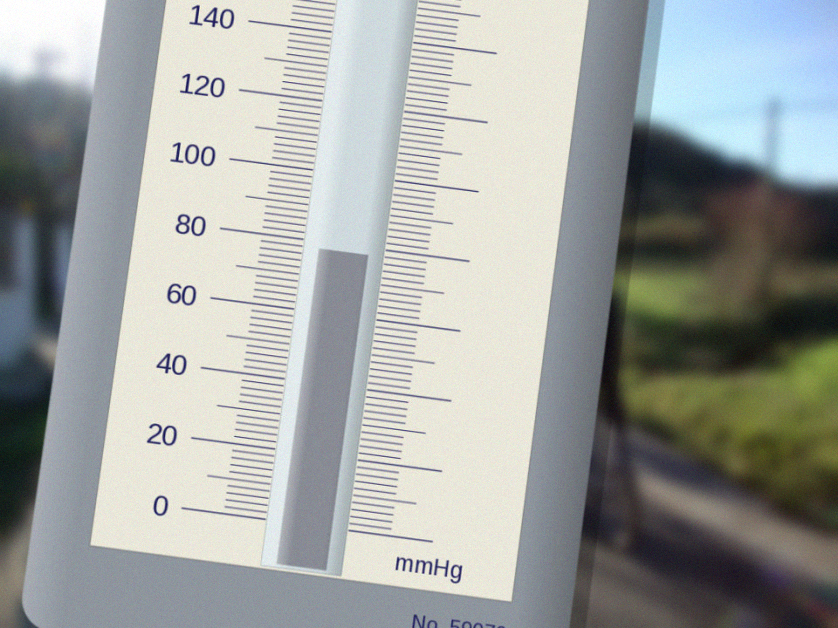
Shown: 78 mmHg
